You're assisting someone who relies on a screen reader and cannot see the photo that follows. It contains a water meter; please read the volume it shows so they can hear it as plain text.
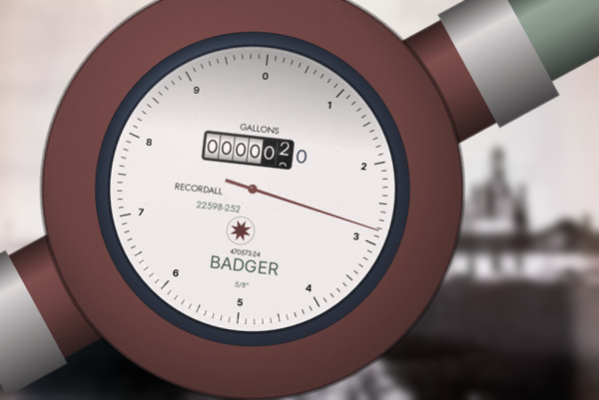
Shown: 22.8 gal
